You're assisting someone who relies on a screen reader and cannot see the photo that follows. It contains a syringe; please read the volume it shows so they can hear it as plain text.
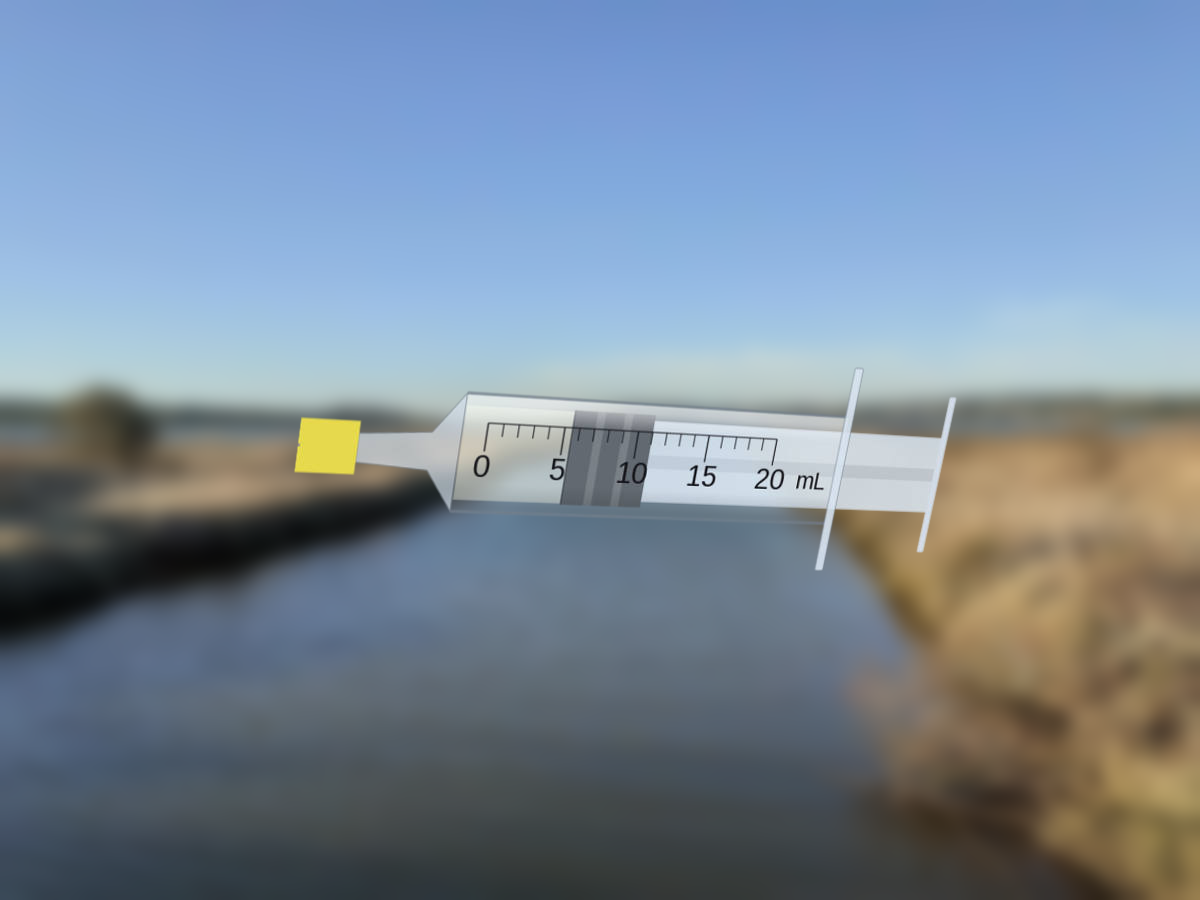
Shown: 5.5 mL
